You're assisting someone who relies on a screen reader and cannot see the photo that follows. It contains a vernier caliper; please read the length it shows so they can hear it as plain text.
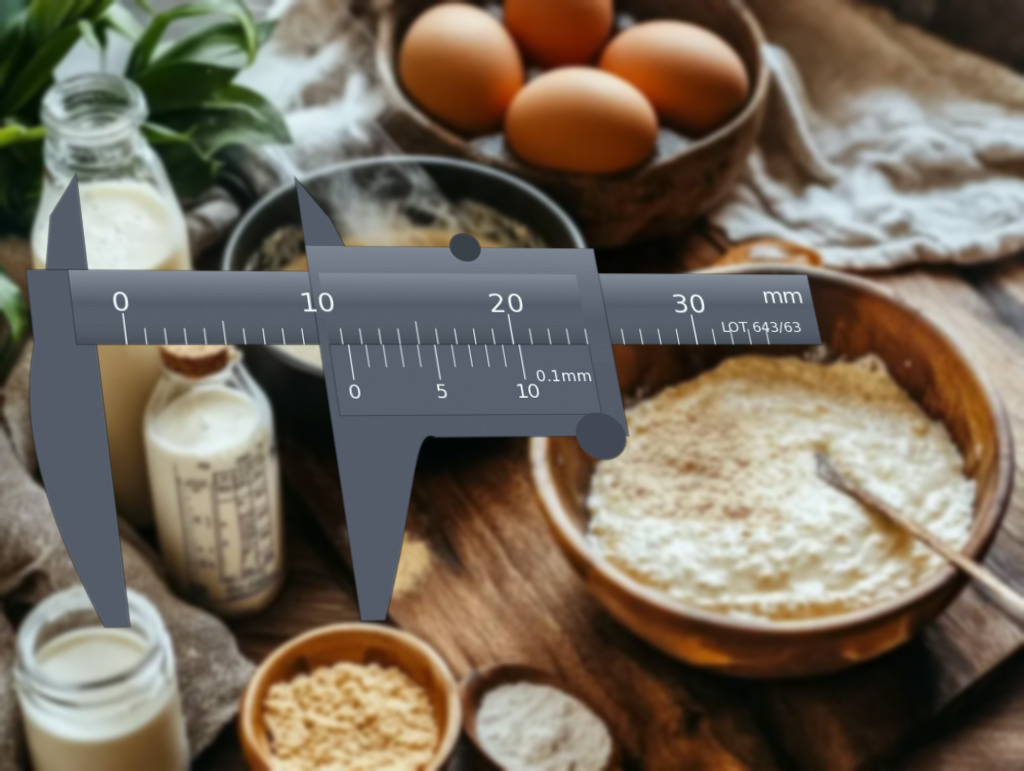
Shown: 11.3 mm
